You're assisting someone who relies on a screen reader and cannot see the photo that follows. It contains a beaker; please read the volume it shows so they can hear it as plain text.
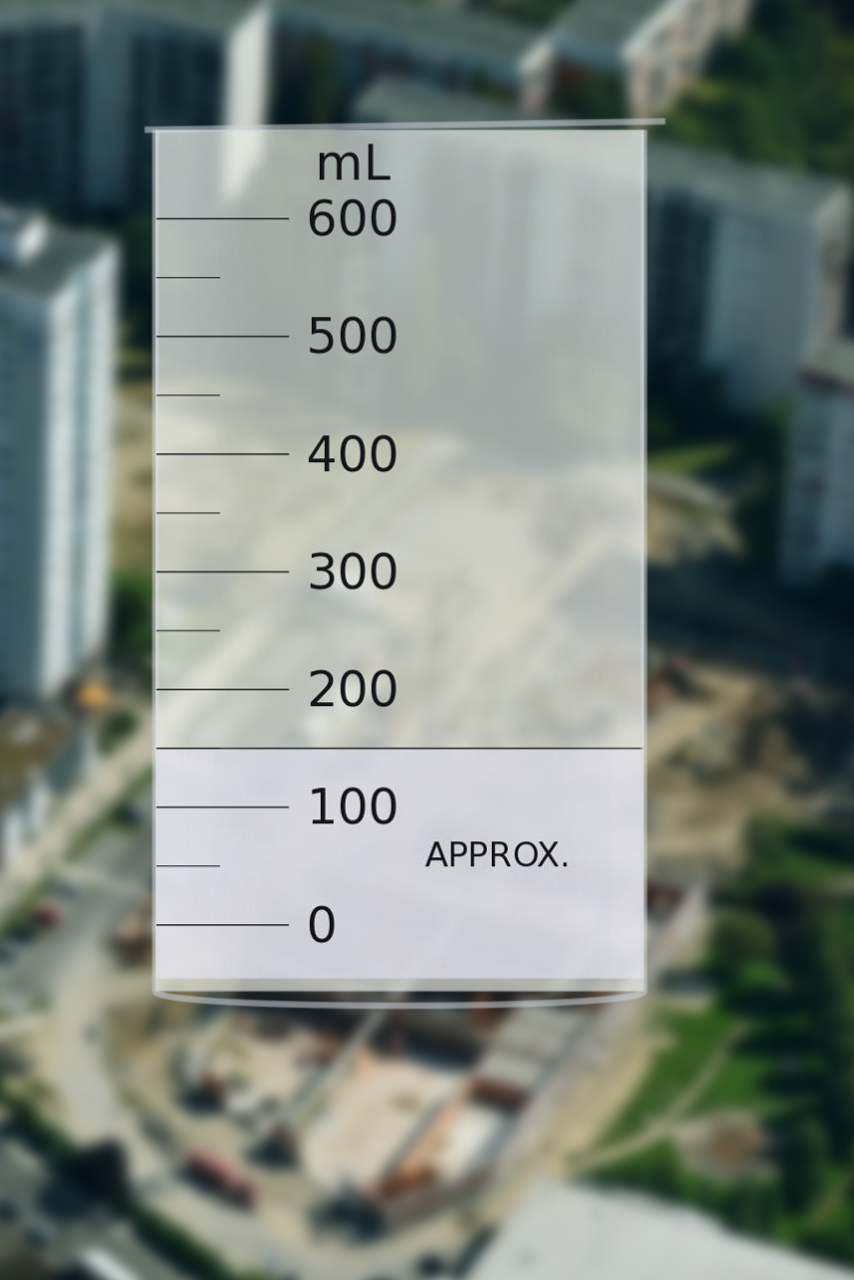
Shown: 150 mL
